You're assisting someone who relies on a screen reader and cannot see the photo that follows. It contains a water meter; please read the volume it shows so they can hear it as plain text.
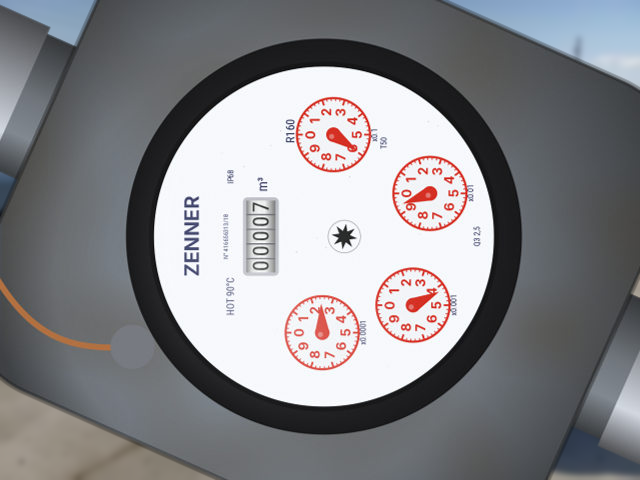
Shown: 7.5942 m³
